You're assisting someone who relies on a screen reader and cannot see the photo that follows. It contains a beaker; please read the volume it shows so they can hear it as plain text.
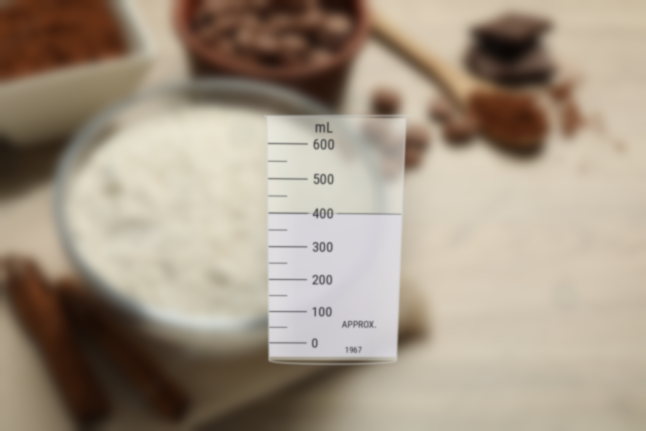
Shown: 400 mL
